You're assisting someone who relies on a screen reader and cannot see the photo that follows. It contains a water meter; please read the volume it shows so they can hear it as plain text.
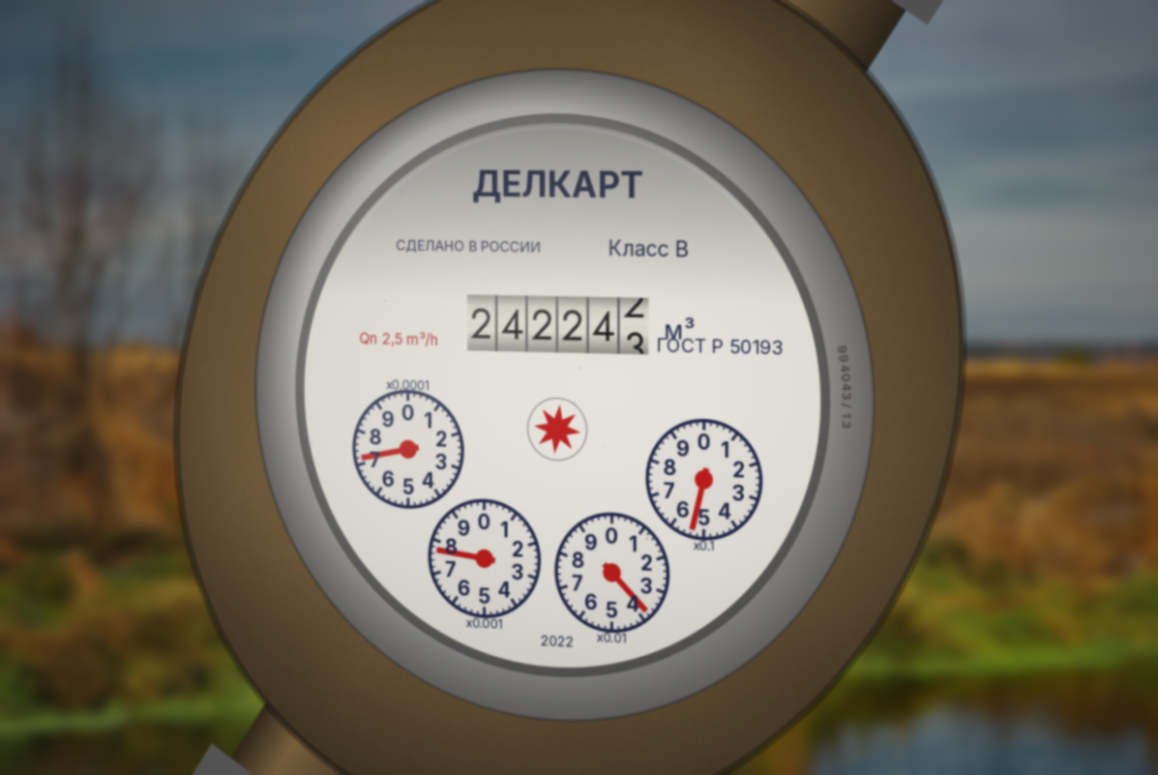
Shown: 242242.5377 m³
